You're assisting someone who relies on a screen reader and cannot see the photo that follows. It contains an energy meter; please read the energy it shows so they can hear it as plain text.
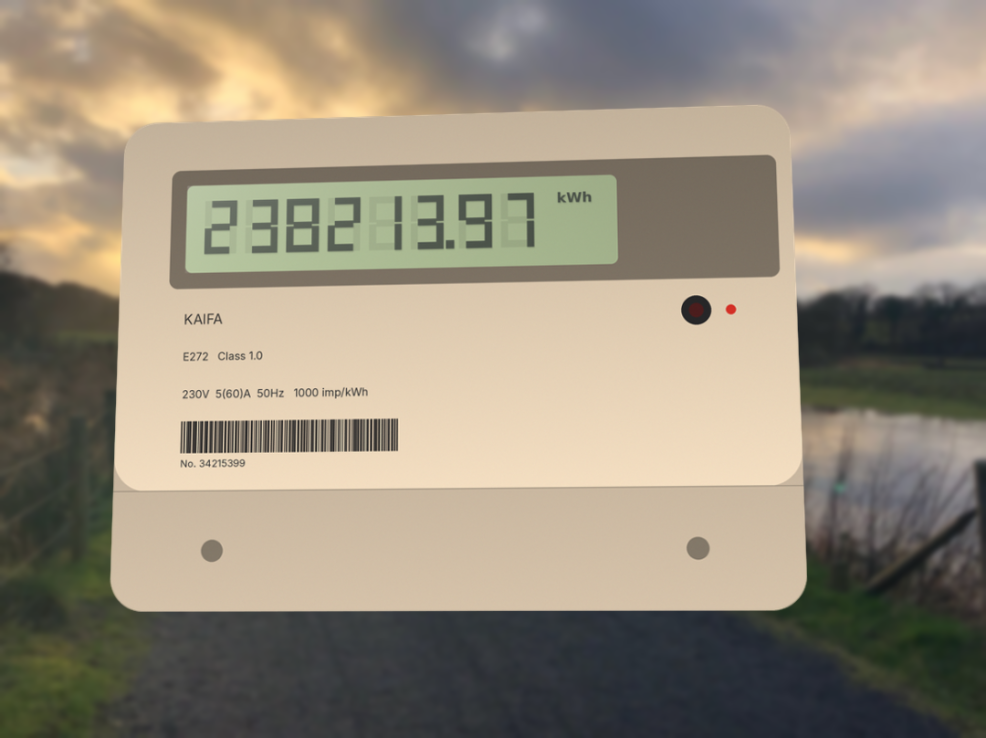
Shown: 238213.97 kWh
